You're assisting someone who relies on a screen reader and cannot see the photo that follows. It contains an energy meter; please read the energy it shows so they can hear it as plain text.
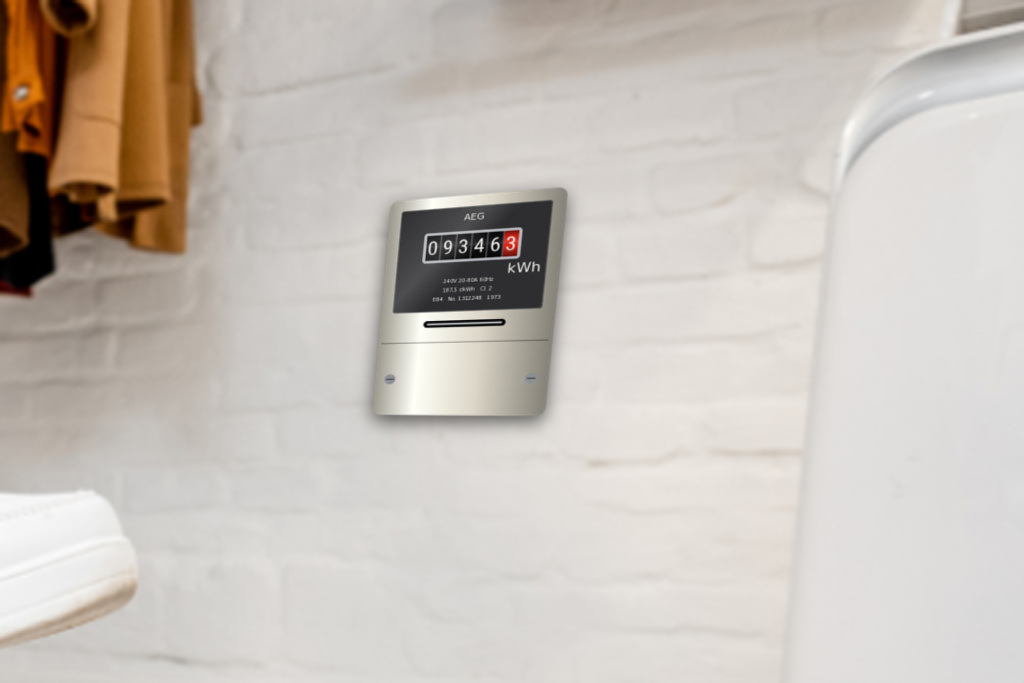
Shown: 9346.3 kWh
